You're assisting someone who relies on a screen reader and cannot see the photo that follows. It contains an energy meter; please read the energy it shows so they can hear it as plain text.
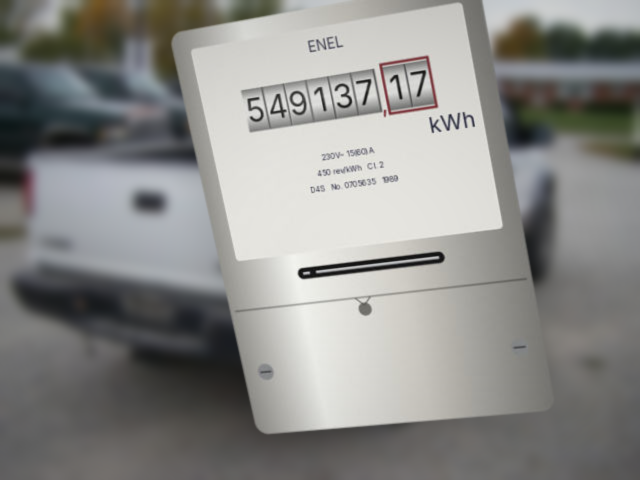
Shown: 549137.17 kWh
